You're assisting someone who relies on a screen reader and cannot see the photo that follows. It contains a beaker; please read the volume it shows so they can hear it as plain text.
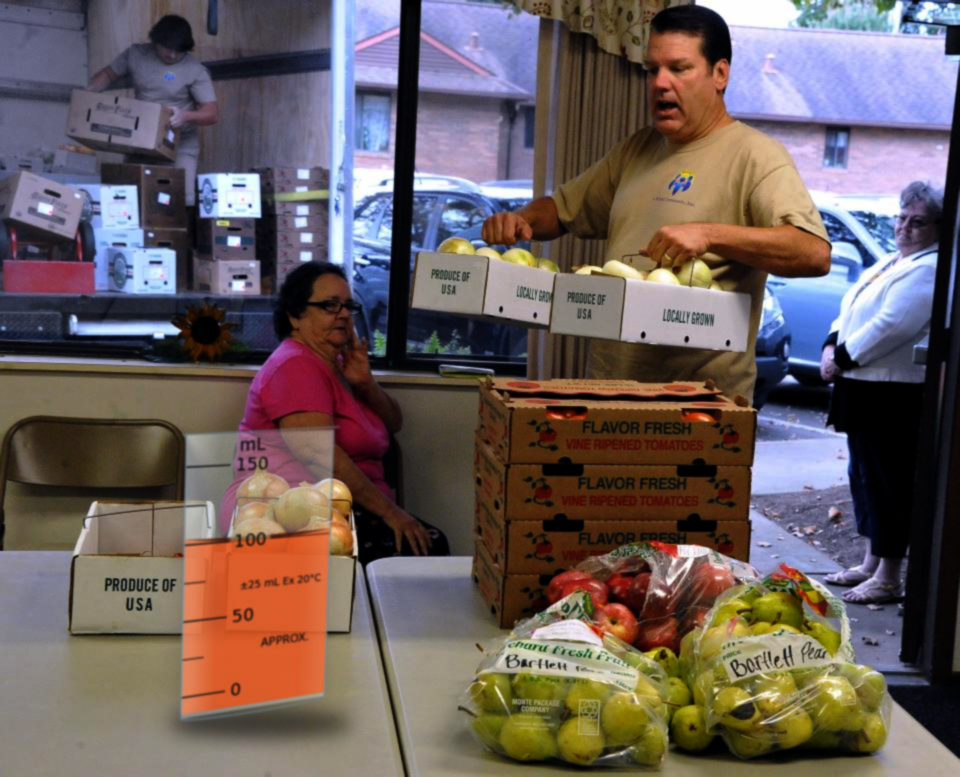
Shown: 100 mL
